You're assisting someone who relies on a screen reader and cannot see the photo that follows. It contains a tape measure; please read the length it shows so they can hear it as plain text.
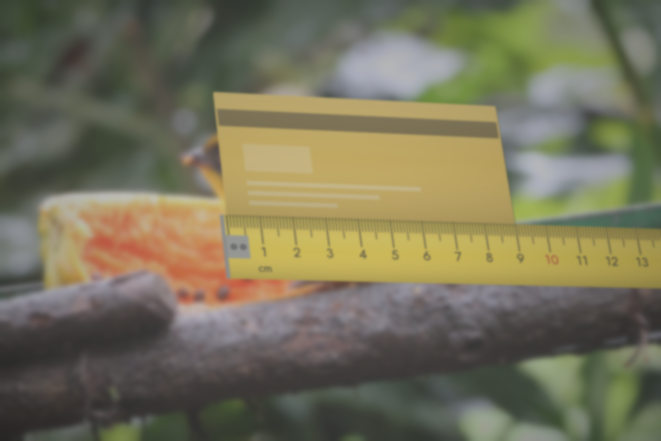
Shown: 9 cm
